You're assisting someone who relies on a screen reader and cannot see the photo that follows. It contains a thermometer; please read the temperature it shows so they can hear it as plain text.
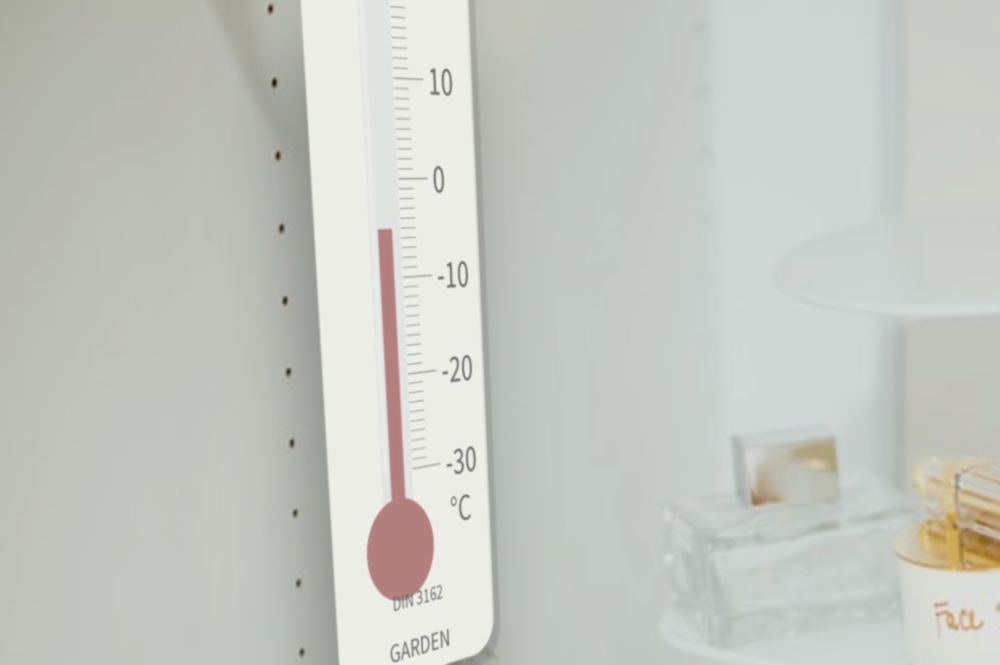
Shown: -5 °C
